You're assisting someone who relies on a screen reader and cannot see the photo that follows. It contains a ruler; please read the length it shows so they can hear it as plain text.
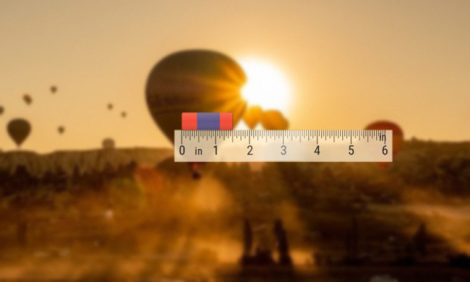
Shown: 1.5 in
